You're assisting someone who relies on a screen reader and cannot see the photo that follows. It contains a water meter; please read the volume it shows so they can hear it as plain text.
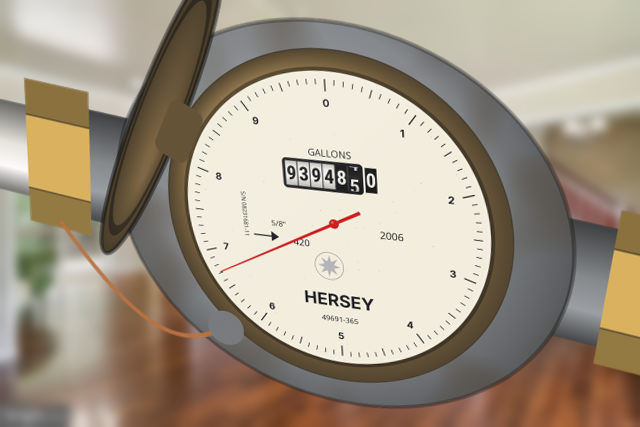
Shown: 9394846.7 gal
